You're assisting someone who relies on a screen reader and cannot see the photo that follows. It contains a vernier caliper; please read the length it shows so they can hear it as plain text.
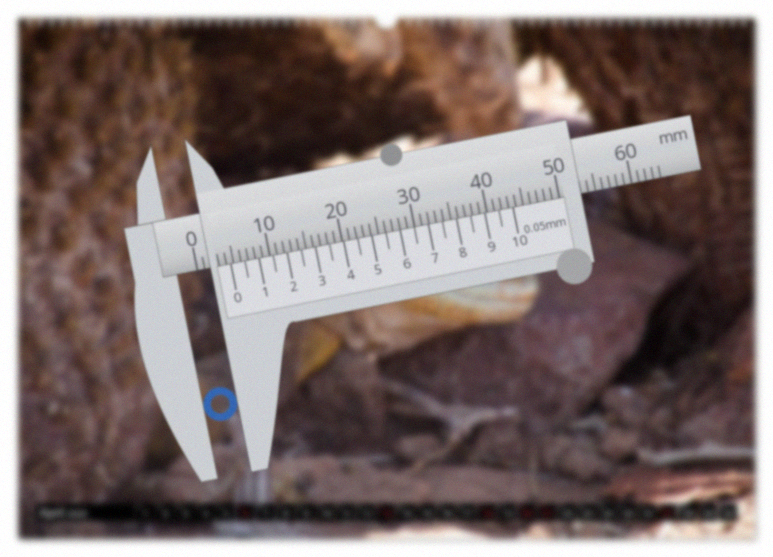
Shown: 4.6 mm
